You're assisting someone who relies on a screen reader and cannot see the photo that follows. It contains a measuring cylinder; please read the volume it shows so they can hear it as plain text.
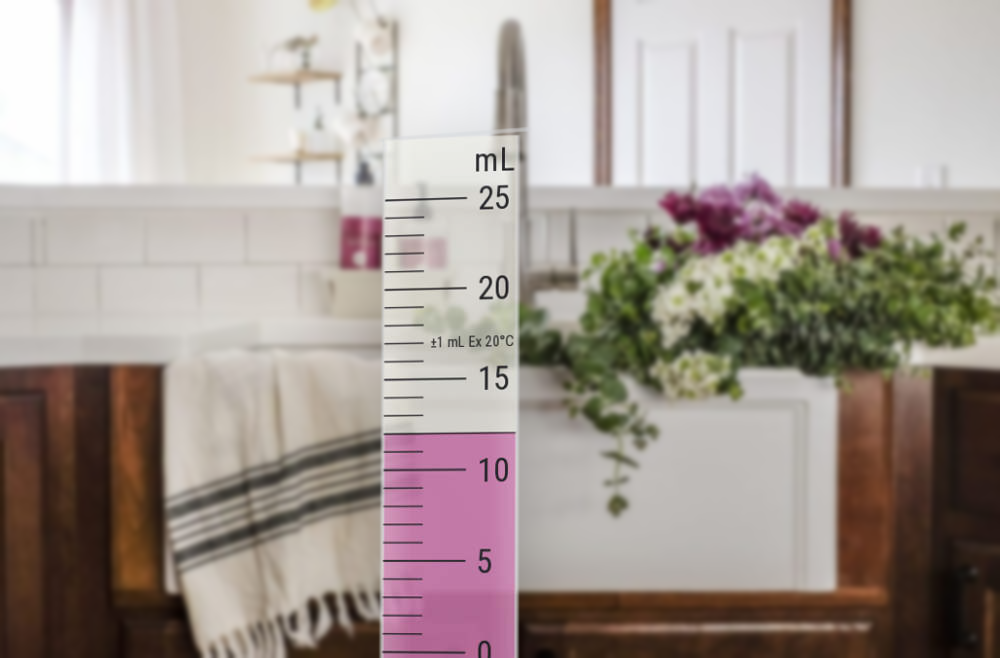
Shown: 12 mL
